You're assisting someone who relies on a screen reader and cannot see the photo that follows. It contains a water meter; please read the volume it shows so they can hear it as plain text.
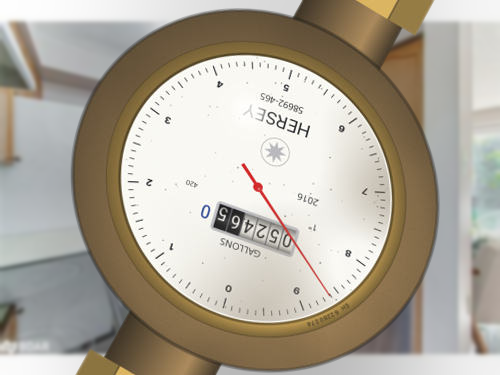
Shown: 524648.6 gal
